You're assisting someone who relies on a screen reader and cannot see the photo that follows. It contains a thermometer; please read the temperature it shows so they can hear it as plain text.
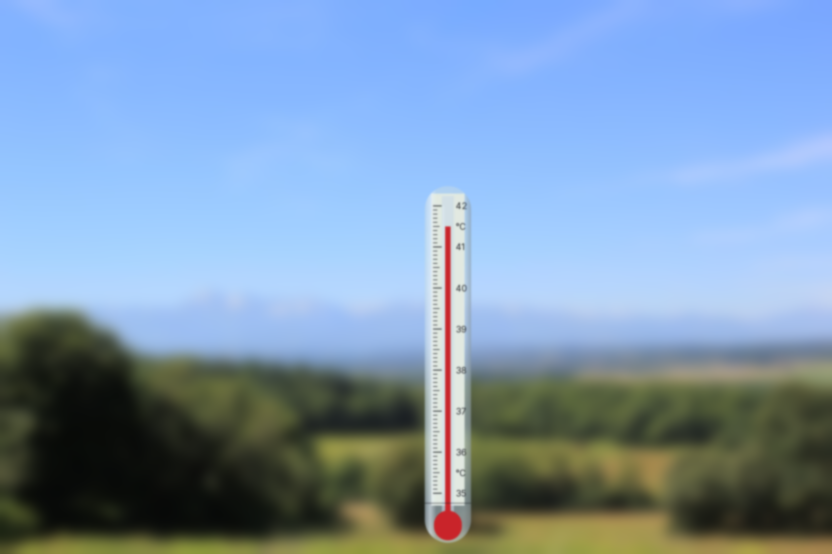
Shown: 41.5 °C
